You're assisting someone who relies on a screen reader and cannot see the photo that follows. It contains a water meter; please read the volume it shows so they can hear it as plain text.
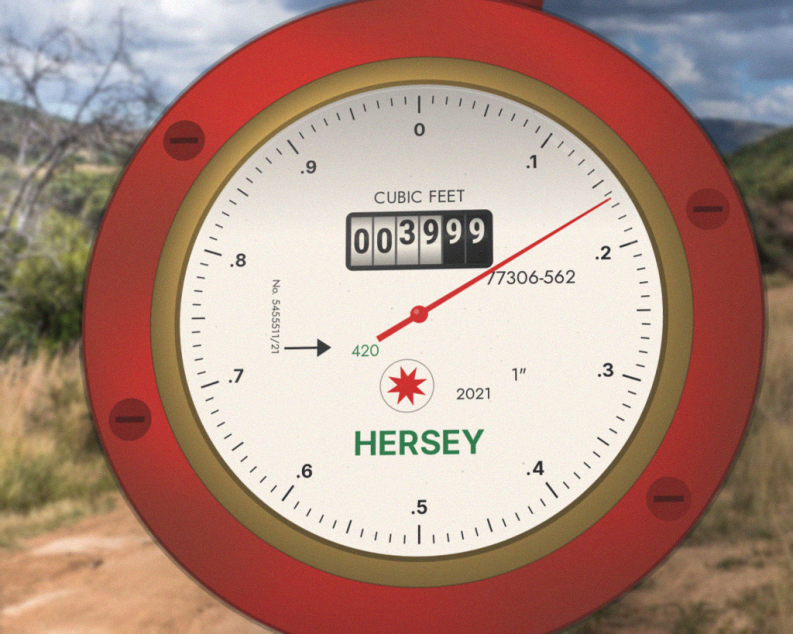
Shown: 3999.16 ft³
